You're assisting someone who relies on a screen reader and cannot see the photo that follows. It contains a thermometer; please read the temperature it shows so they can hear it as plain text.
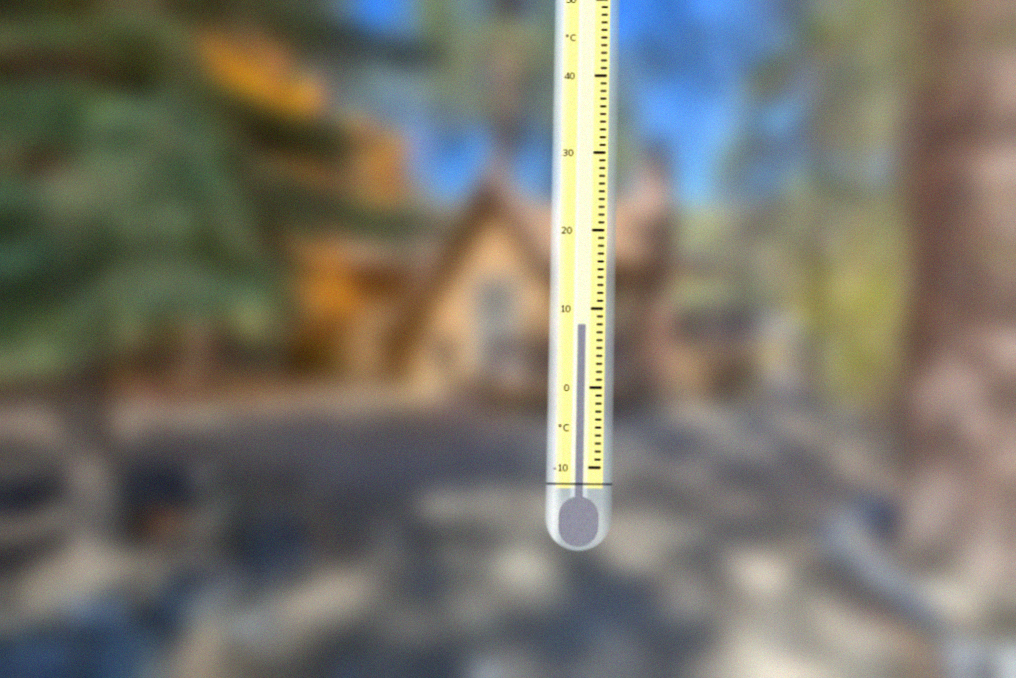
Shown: 8 °C
